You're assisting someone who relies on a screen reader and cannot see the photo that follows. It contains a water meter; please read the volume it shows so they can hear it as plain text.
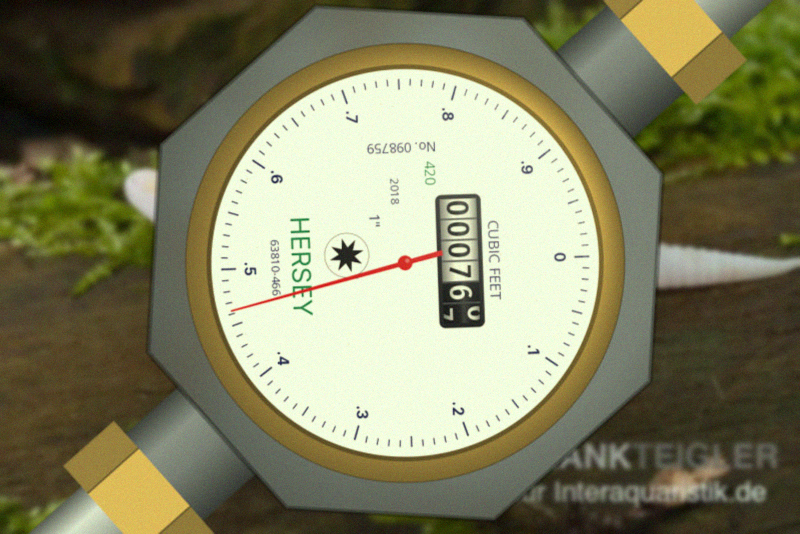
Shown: 766.46 ft³
